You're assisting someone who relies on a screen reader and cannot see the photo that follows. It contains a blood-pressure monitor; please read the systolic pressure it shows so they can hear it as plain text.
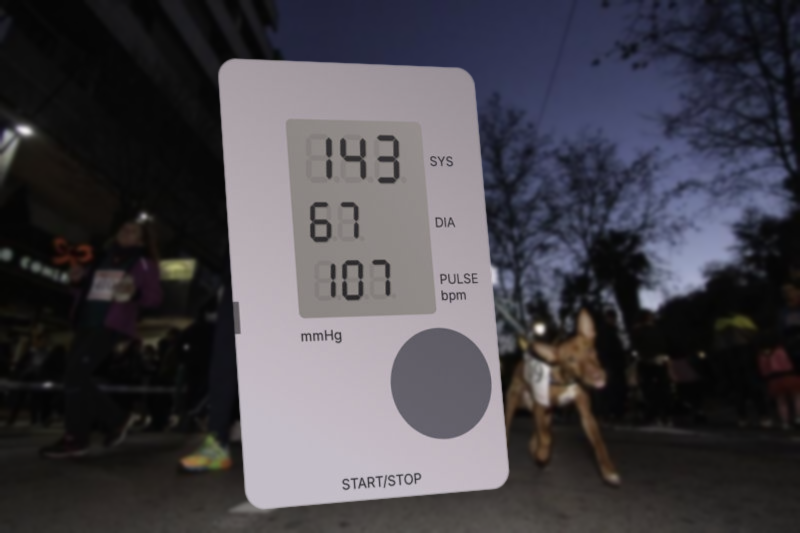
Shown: 143 mmHg
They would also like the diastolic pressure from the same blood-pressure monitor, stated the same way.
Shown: 67 mmHg
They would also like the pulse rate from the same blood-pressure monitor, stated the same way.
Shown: 107 bpm
